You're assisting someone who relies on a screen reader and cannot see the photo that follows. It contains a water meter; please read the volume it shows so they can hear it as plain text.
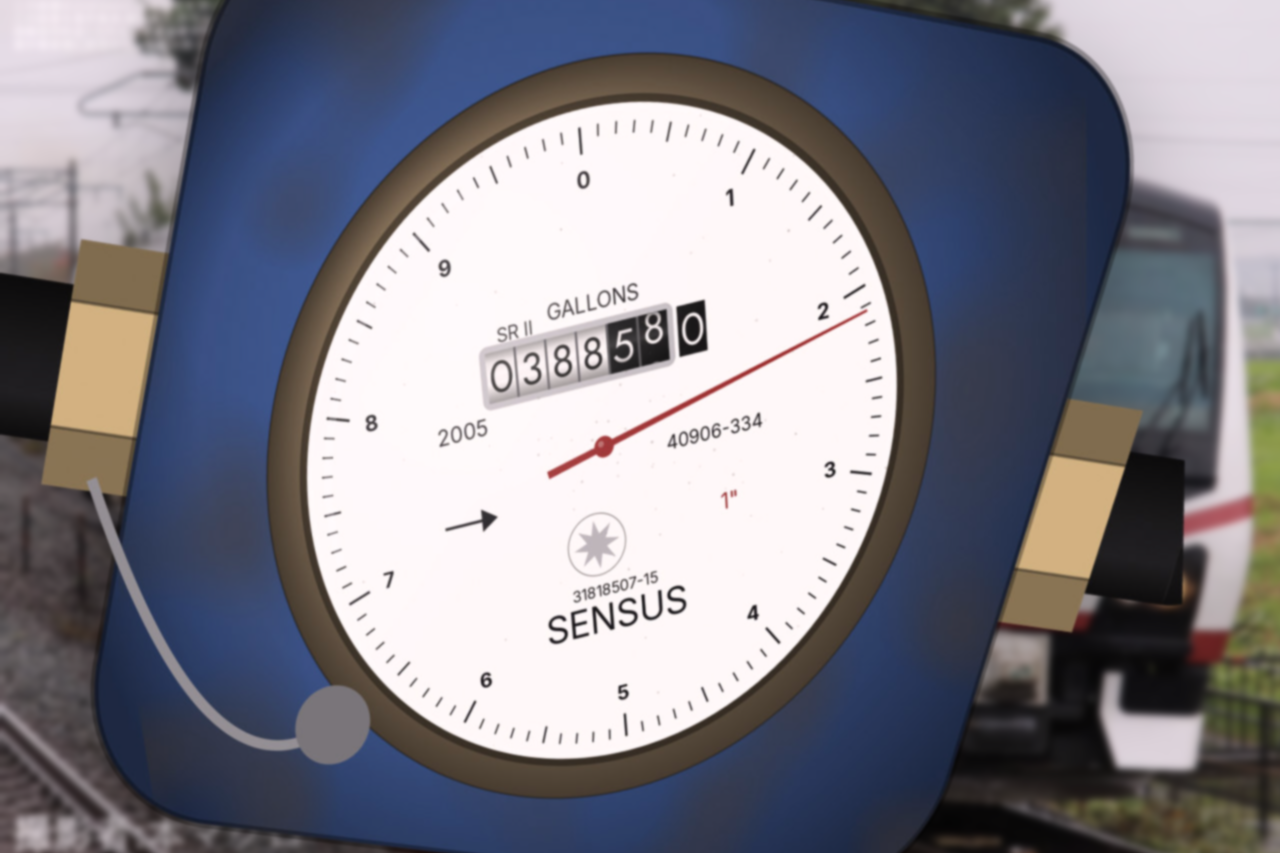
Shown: 388582.1 gal
